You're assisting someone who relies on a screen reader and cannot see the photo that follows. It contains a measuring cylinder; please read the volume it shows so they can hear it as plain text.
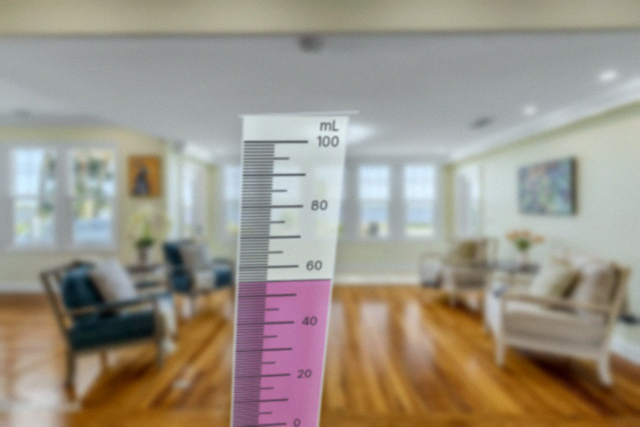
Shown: 55 mL
